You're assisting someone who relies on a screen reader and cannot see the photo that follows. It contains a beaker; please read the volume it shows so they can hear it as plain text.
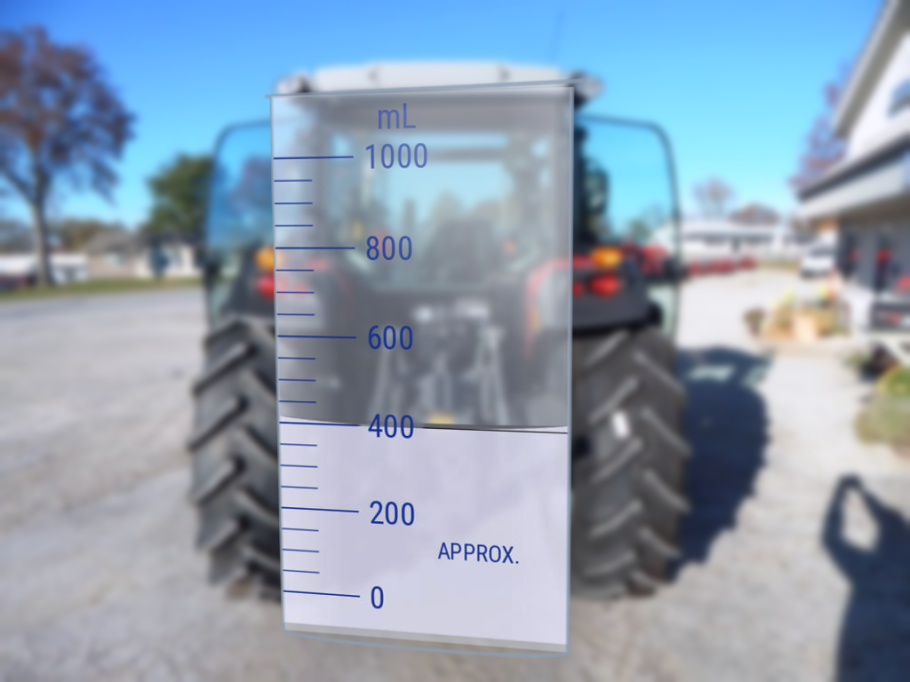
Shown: 400 mL
